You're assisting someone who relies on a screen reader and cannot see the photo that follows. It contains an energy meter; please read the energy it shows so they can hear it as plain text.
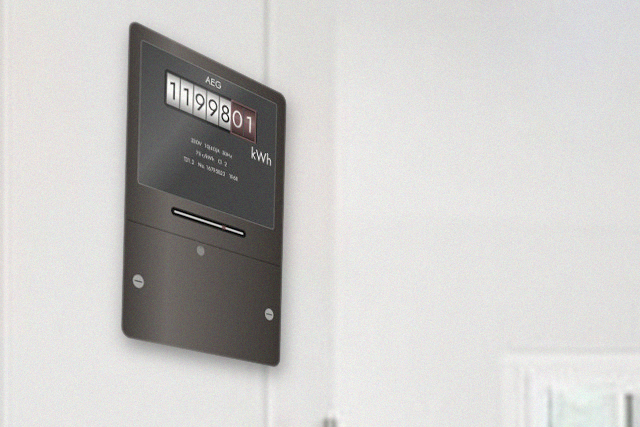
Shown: 11998.01 kWh
